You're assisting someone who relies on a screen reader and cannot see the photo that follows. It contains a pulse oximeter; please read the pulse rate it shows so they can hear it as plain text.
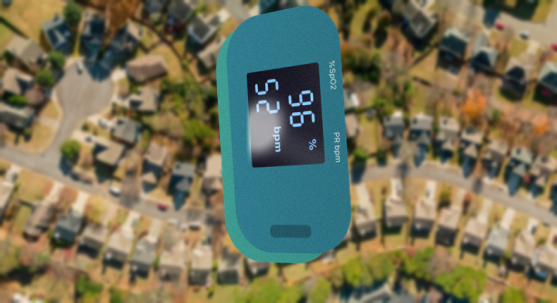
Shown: 52 bpm
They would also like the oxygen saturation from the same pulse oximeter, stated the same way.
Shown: 96 %
